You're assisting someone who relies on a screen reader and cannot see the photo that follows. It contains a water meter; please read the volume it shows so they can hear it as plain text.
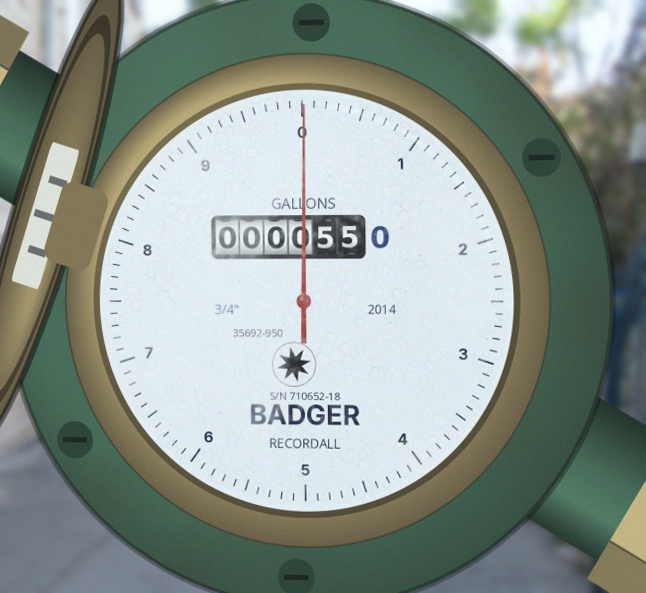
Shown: 550.0 gal
